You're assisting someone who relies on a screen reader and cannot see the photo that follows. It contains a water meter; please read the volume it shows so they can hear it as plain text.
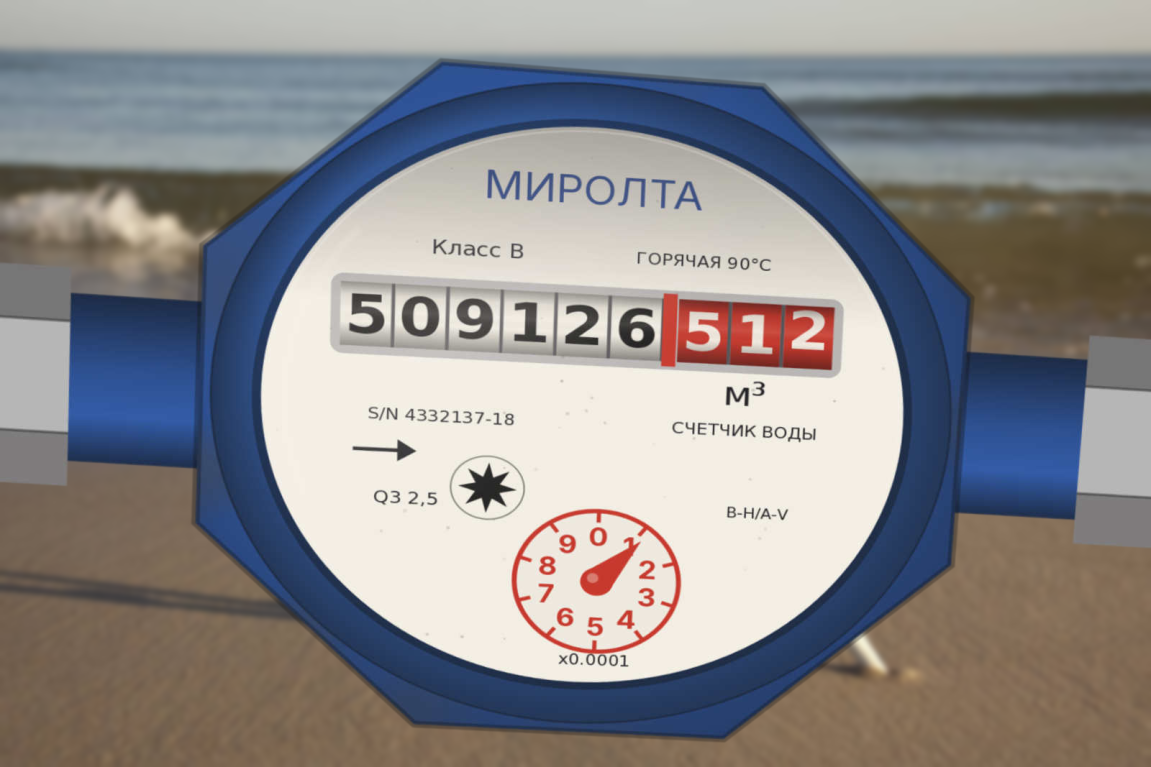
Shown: 509126.5121 m³
